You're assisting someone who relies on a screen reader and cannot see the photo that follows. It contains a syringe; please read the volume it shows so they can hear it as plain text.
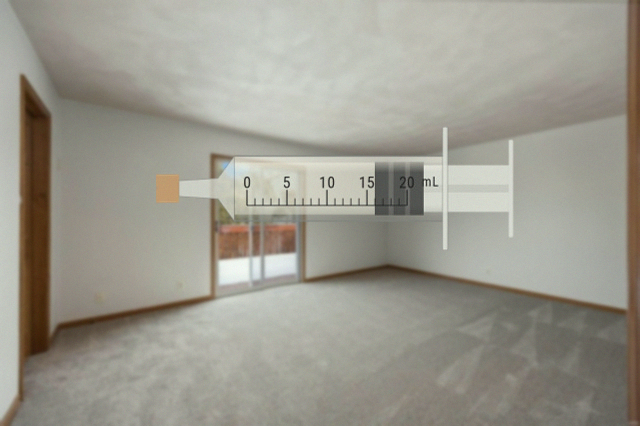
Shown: 16 mL
